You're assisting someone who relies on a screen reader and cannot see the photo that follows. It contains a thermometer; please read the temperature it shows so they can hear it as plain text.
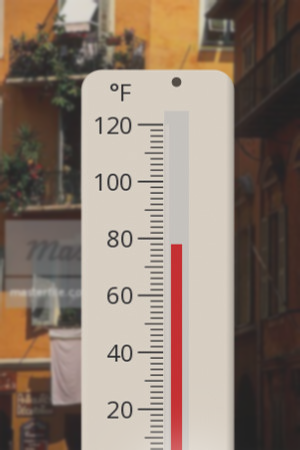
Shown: 78 °F
